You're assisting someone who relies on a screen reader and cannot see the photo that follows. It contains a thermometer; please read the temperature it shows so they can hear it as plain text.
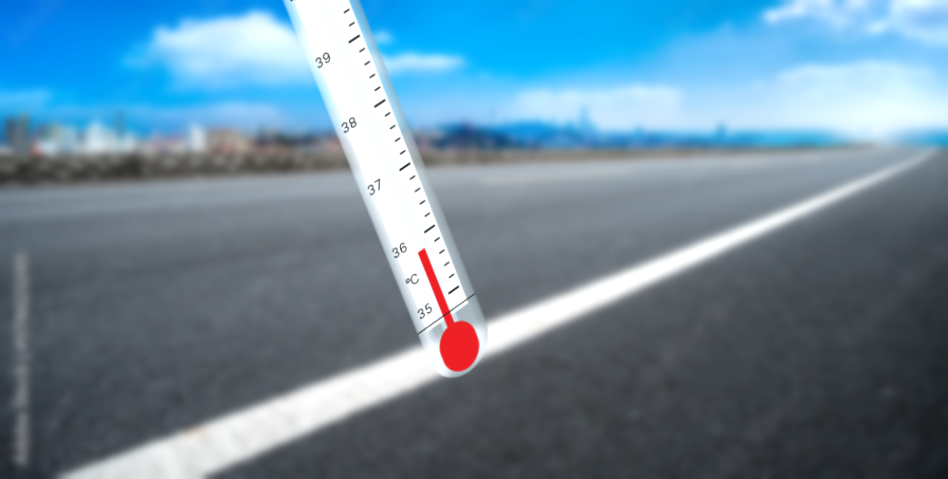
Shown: 35.8 °C
